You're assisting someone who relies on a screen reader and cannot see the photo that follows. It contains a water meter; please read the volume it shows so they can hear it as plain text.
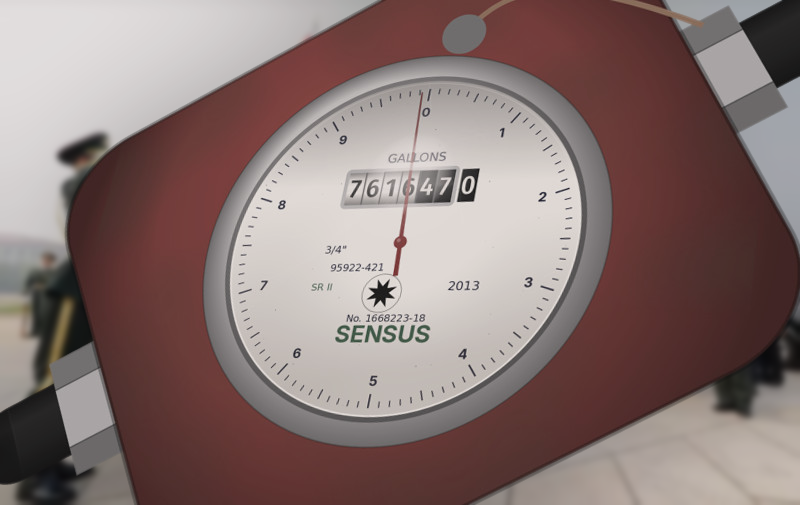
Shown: 7616469.9 gal
